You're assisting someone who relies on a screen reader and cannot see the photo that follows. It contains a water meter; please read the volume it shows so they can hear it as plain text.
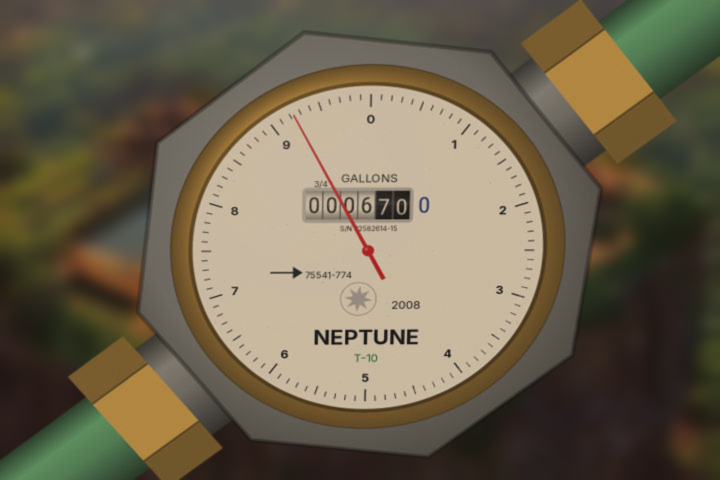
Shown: 6699.2 gal
